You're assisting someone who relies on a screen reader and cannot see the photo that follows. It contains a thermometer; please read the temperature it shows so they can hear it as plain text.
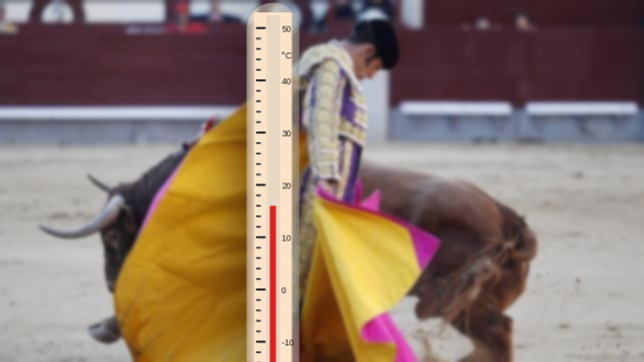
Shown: 16 °C
